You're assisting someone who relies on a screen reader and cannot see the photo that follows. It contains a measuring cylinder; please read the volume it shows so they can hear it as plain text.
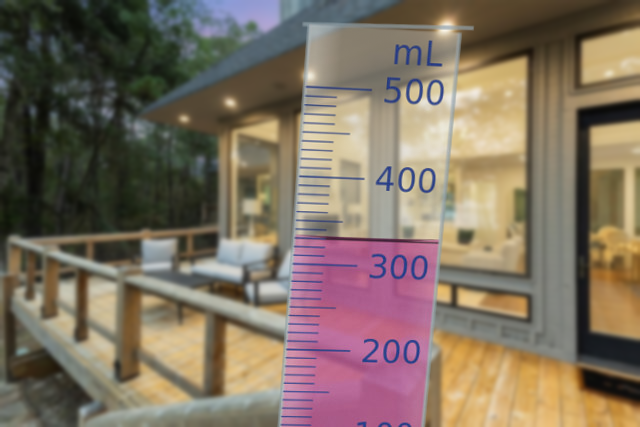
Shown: 330 mL
